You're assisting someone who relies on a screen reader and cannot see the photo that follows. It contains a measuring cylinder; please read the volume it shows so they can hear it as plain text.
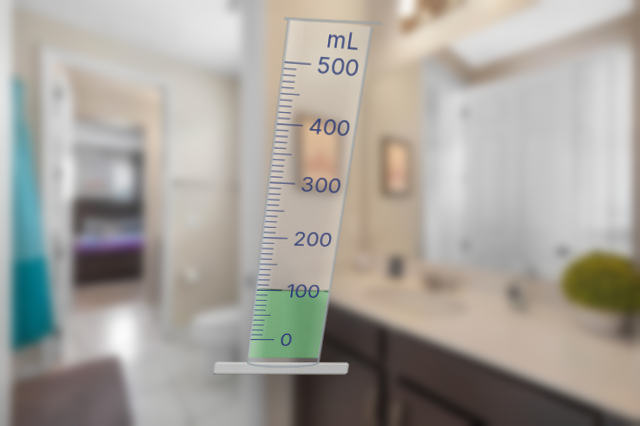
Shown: 100 mL
